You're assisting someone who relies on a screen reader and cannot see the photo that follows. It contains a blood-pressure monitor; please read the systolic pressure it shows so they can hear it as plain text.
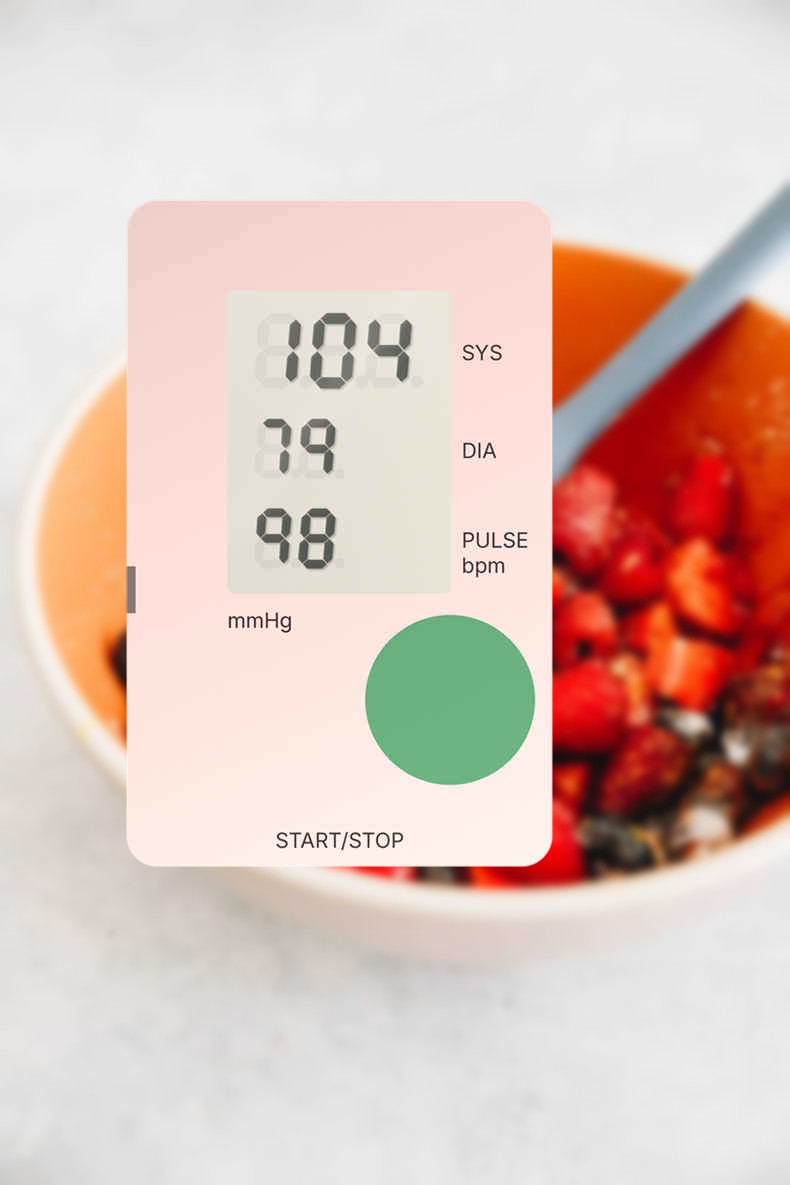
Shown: 104 mmHg
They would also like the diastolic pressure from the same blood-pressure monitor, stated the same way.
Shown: 79 mmHg
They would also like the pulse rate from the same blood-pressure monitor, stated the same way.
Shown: 98 bpm
